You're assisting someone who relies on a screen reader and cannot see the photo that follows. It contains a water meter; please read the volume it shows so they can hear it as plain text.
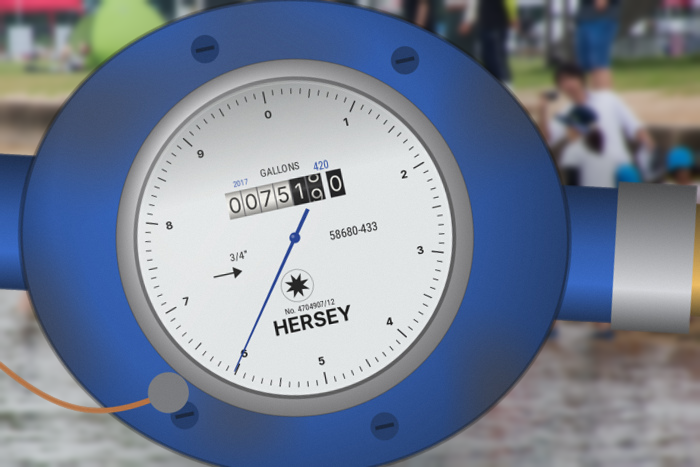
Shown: 75186.0 gal
